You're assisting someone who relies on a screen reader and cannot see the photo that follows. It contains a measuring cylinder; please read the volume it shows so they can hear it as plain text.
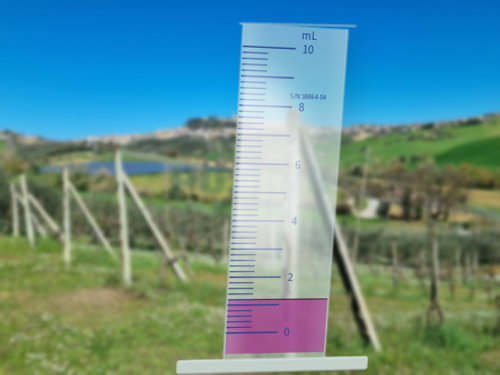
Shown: 1.2 mL
